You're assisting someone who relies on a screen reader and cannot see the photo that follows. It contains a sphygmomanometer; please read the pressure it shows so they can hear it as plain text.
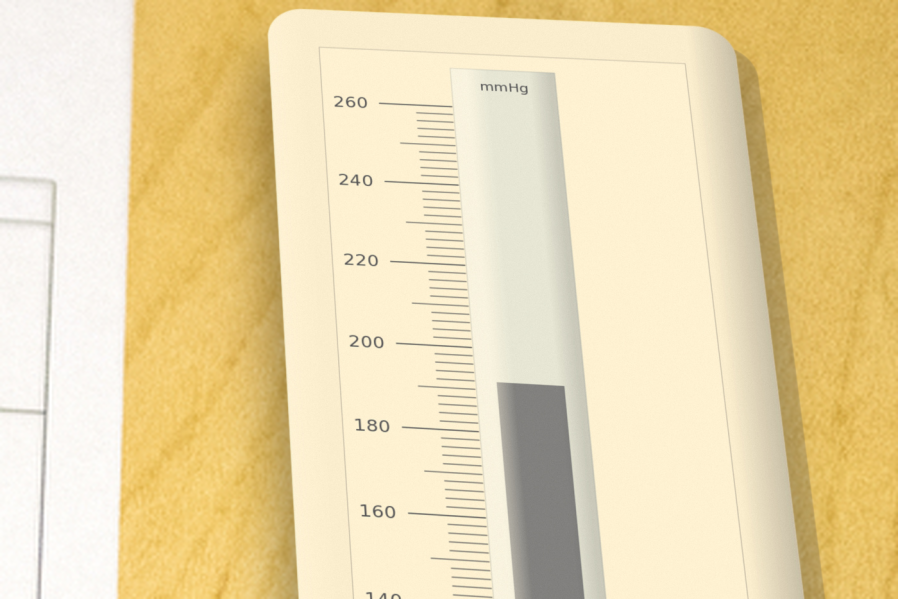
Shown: 192 mmHg
